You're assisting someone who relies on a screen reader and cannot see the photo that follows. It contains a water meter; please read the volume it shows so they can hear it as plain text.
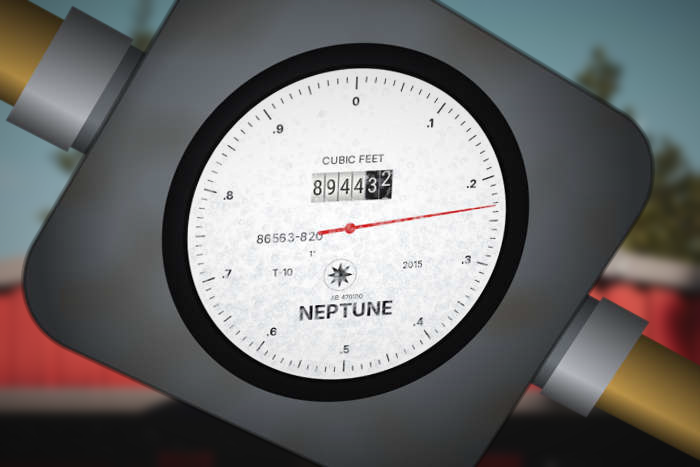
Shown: 894432.23 ft³
